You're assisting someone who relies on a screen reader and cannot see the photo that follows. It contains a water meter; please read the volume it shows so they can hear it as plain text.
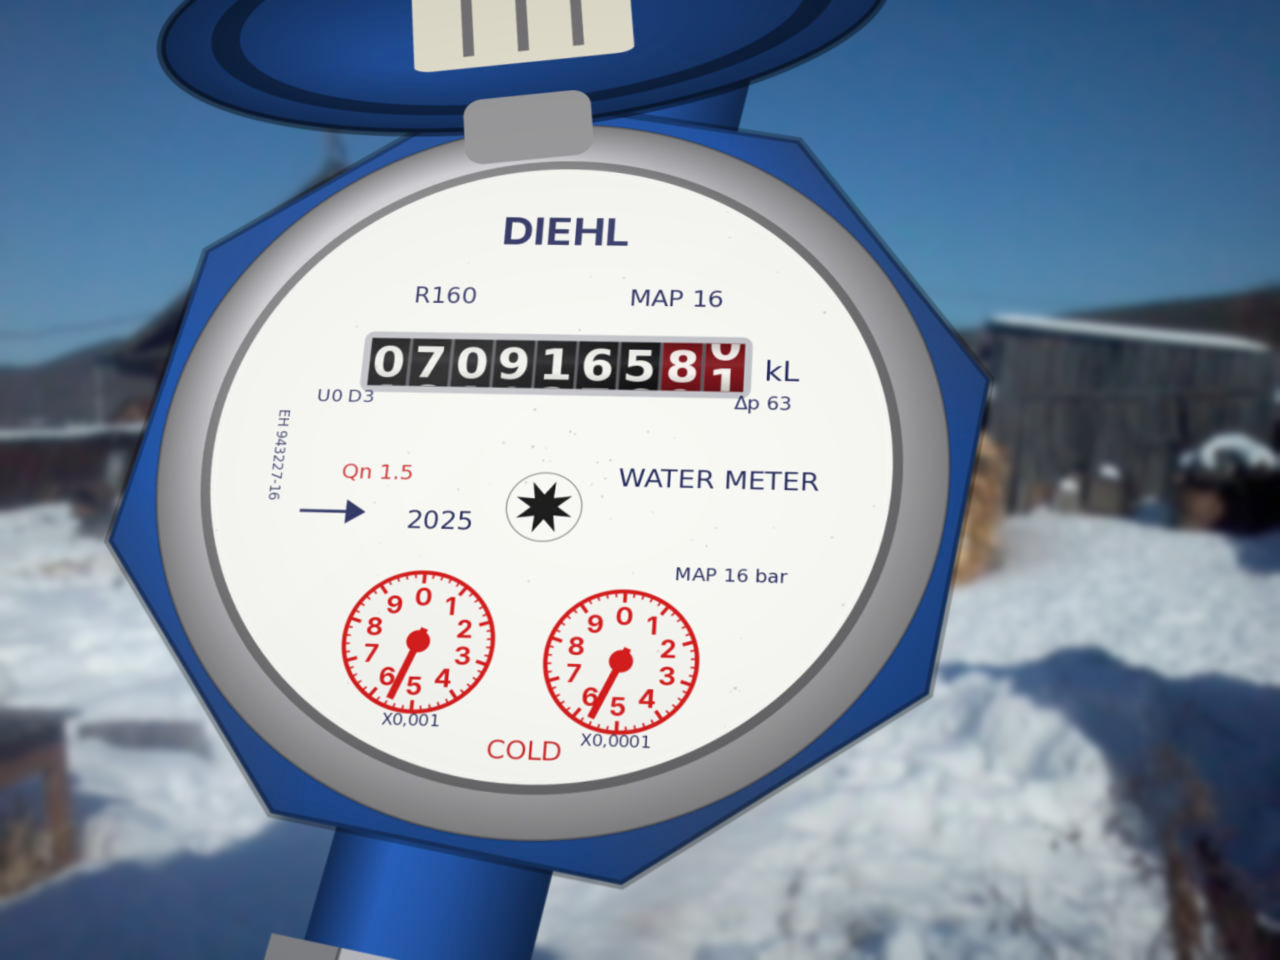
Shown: 709165.8055 kL
